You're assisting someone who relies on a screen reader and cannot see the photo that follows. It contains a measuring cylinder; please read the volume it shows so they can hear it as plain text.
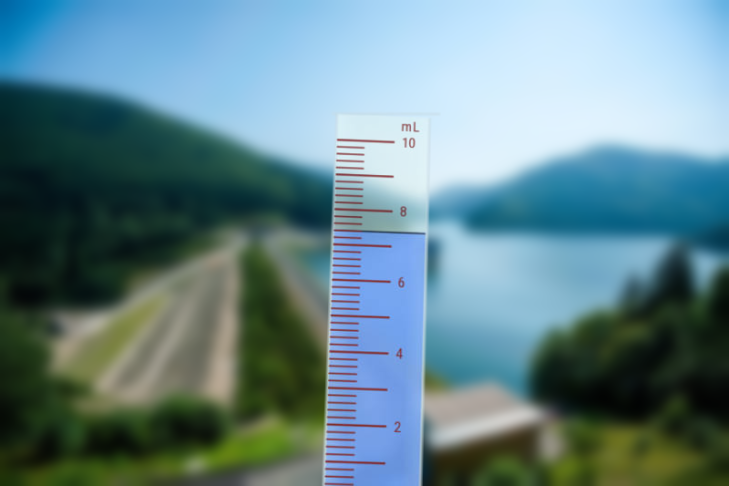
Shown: 7.4 mL
